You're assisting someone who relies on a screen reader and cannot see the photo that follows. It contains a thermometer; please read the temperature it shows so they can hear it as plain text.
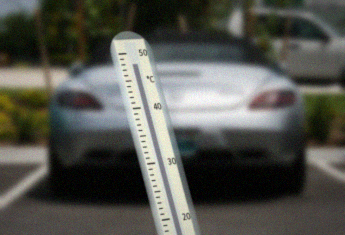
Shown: 48 °C
